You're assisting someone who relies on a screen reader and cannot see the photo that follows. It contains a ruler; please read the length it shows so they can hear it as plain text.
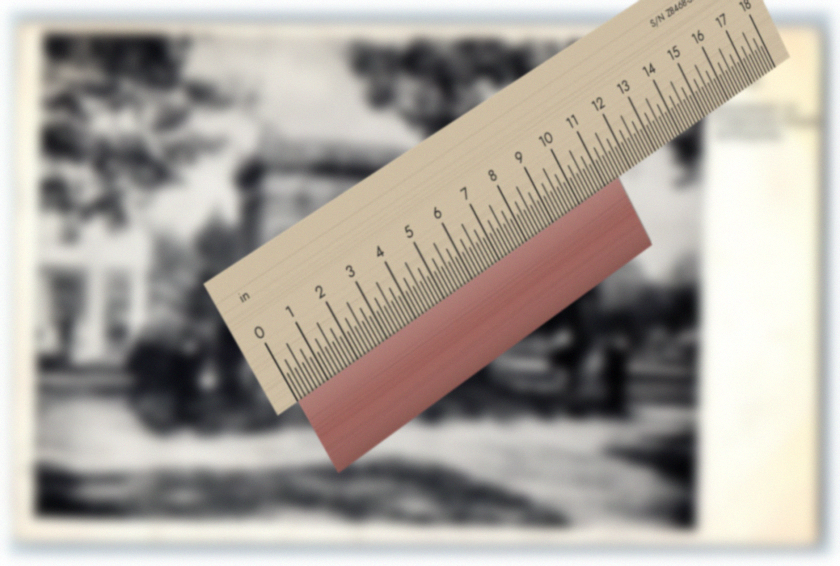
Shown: 11.5 in
